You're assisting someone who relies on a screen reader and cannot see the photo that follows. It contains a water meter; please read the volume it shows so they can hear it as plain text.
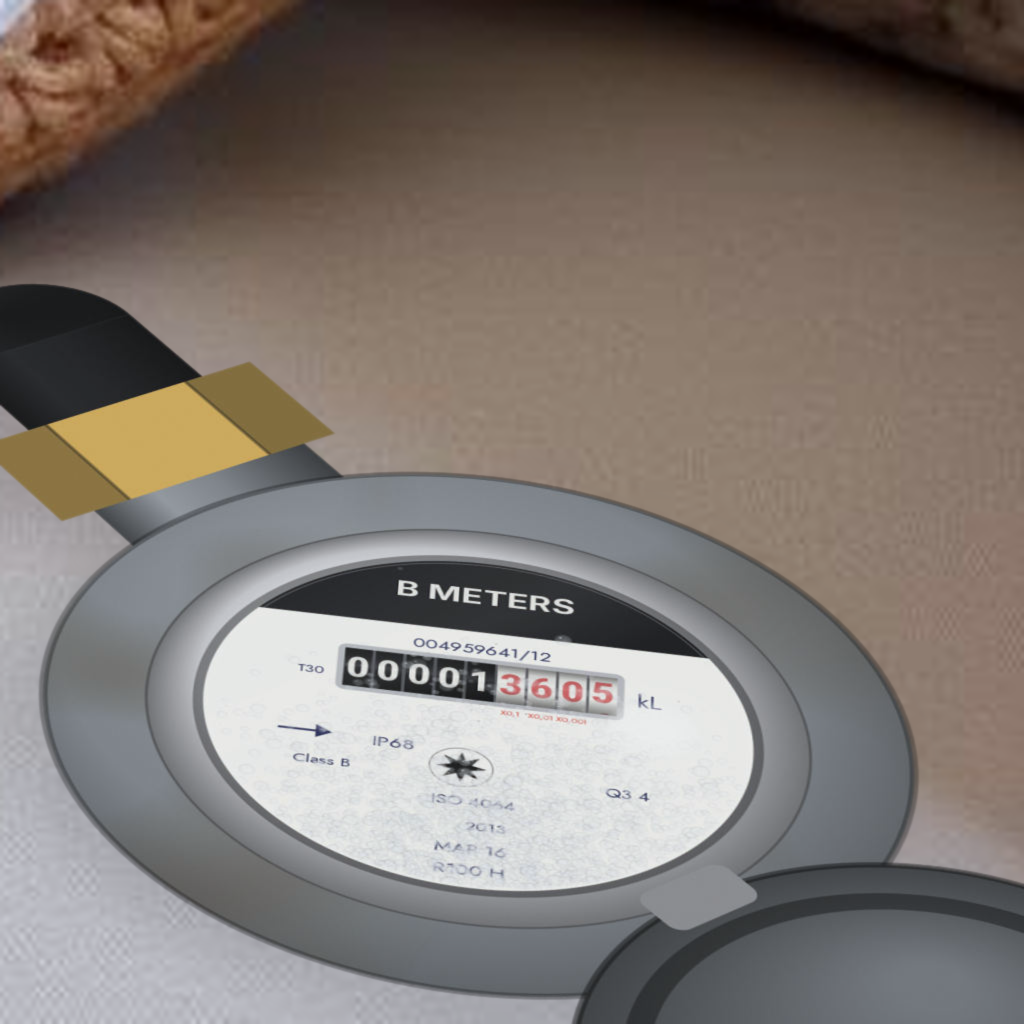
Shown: 1.3605 kL
